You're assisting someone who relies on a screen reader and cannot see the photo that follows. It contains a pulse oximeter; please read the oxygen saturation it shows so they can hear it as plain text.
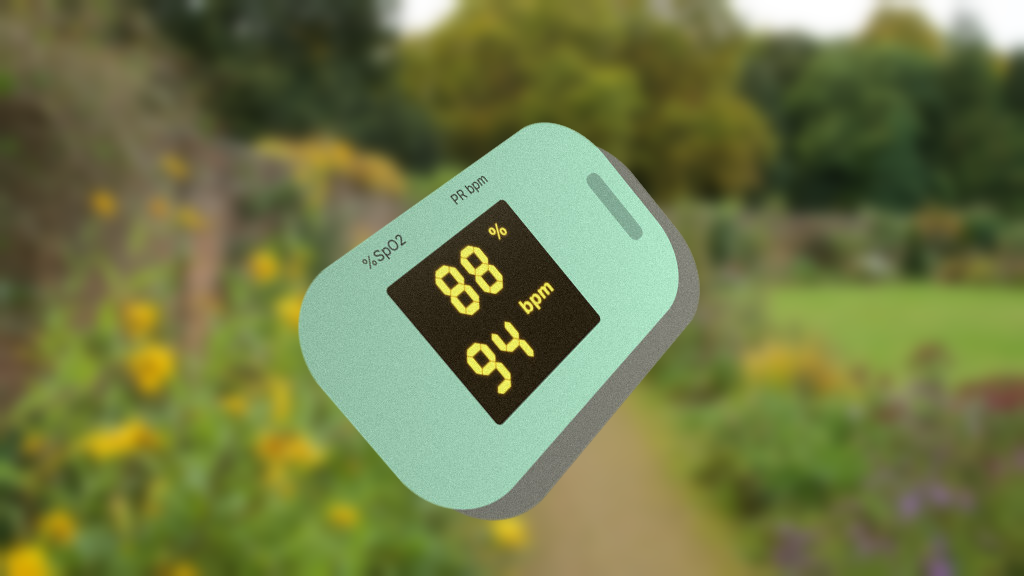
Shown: 88 %
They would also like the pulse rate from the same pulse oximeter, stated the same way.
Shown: 94 bpm
